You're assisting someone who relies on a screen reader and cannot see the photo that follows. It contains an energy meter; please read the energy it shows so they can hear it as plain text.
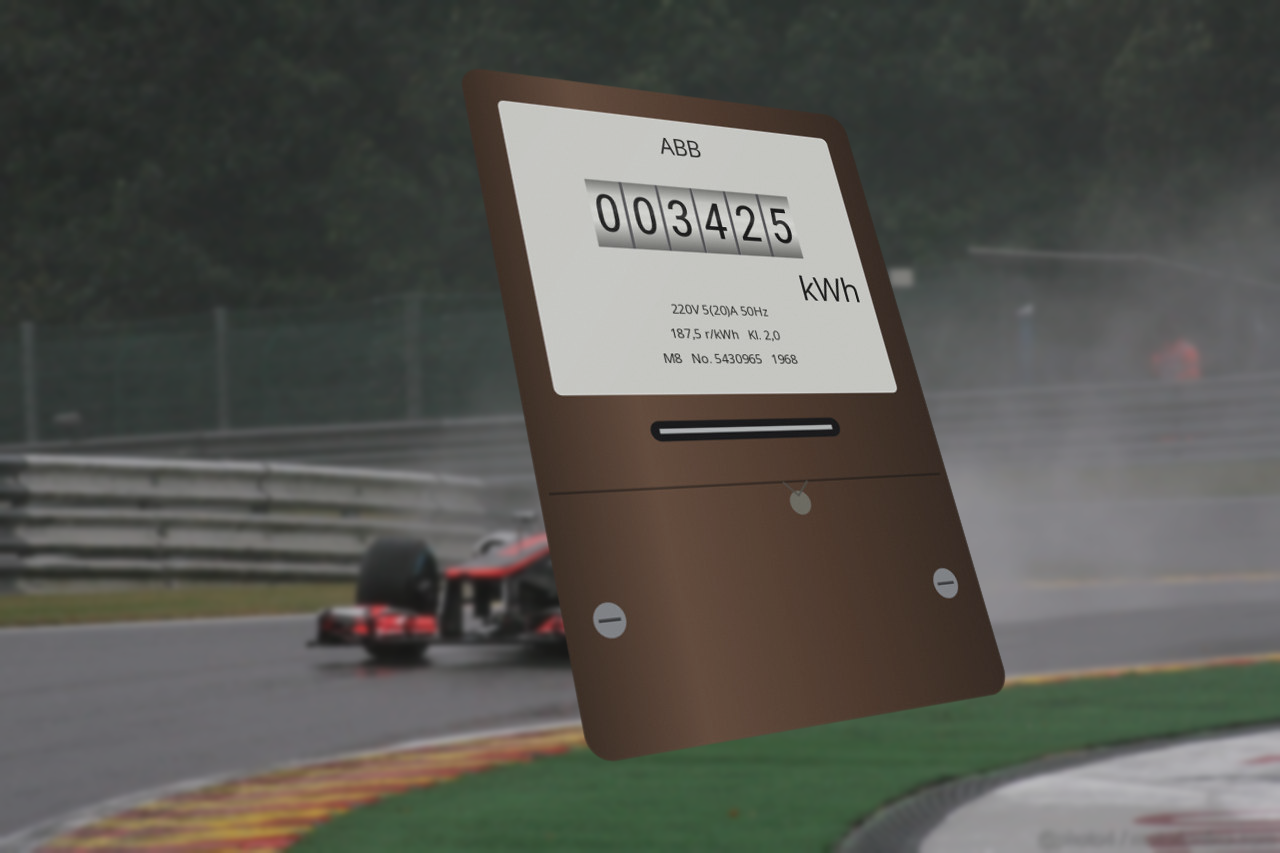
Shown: 3425 kWh
